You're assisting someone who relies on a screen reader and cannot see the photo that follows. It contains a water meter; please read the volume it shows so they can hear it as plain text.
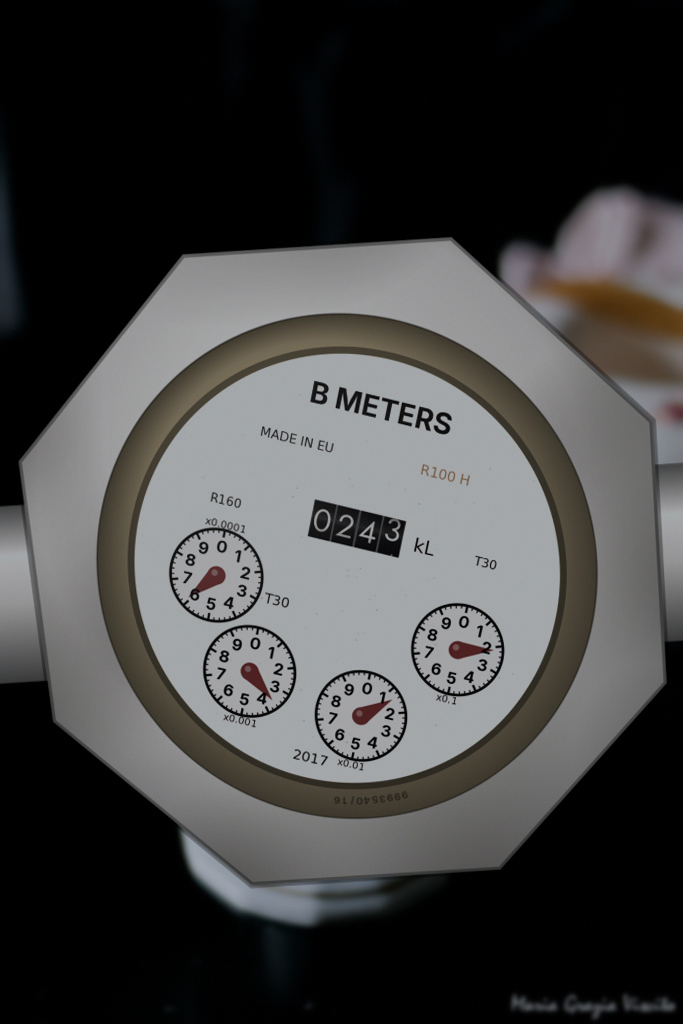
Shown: 243.2136 kL
